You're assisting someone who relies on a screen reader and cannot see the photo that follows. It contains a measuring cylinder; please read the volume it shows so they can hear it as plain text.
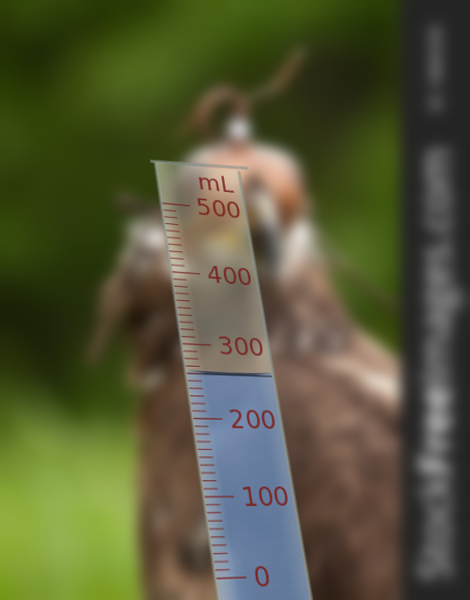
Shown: 260 mL
